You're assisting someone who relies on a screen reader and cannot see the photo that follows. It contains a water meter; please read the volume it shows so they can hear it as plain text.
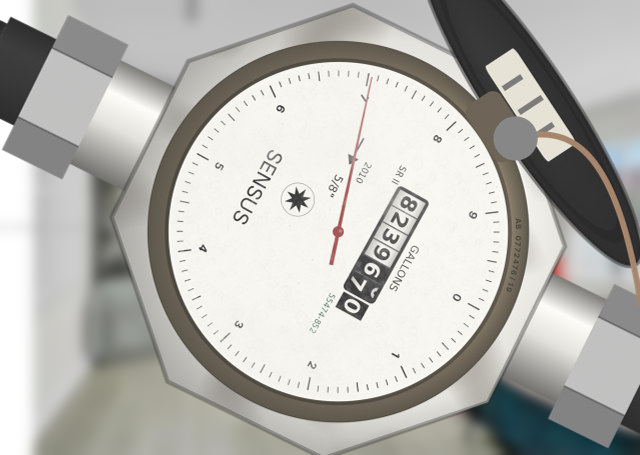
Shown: 8239667.0 gal
